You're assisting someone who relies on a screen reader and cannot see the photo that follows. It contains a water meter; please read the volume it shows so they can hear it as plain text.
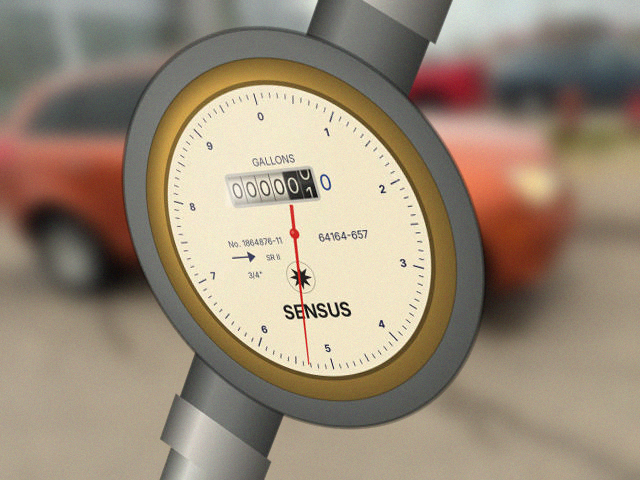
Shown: 5.3 gal
